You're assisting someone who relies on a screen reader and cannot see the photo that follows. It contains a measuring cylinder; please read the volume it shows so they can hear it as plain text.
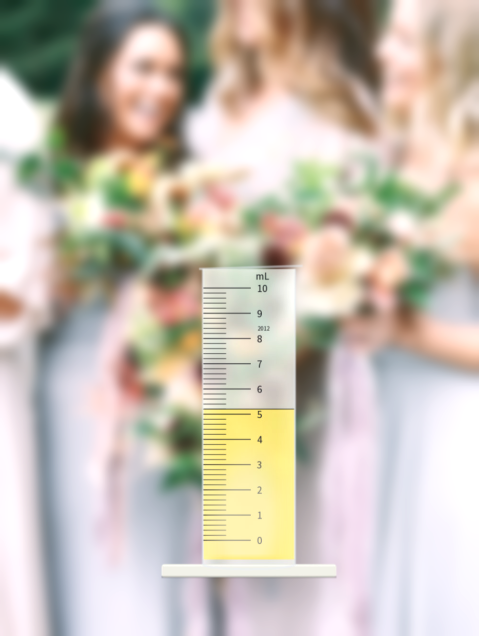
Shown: 5.2 mL
